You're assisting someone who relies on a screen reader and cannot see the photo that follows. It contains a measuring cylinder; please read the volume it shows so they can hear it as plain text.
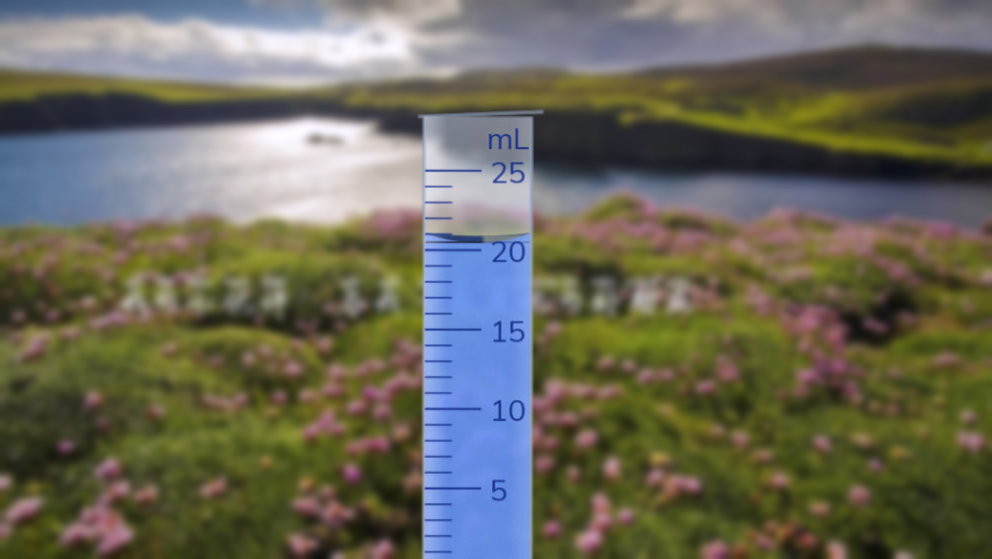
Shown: 20.5 mL
